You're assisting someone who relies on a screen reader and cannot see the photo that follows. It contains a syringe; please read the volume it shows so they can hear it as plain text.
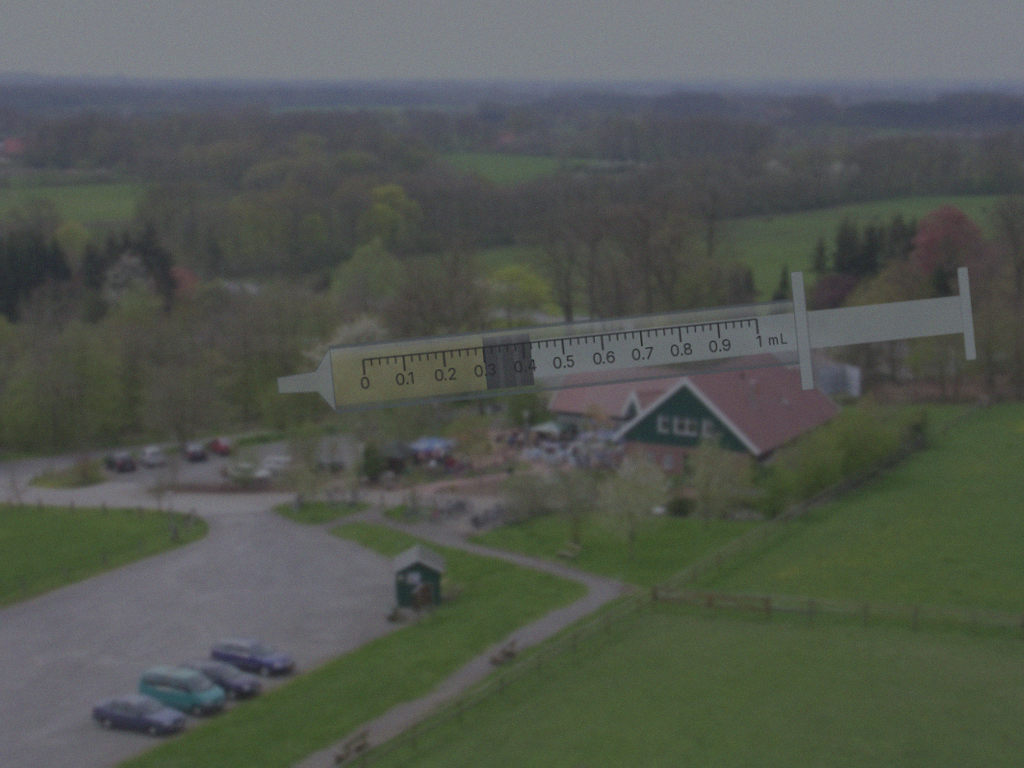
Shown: 0.3 mL
